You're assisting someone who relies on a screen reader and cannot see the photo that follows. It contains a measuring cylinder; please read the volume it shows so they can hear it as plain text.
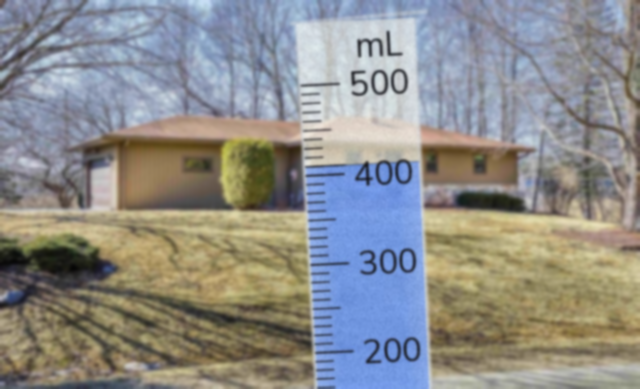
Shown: 410 mL
